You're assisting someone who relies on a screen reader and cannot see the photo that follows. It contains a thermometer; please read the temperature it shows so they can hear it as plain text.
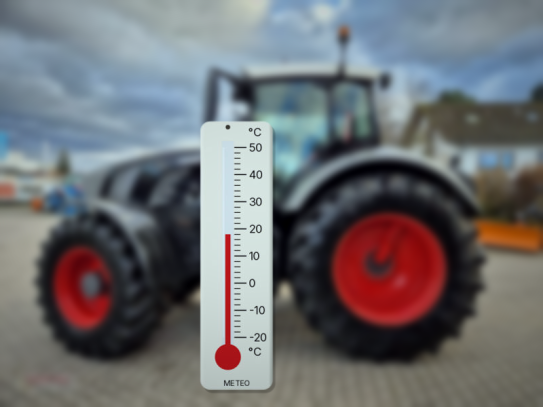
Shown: 18 °C
